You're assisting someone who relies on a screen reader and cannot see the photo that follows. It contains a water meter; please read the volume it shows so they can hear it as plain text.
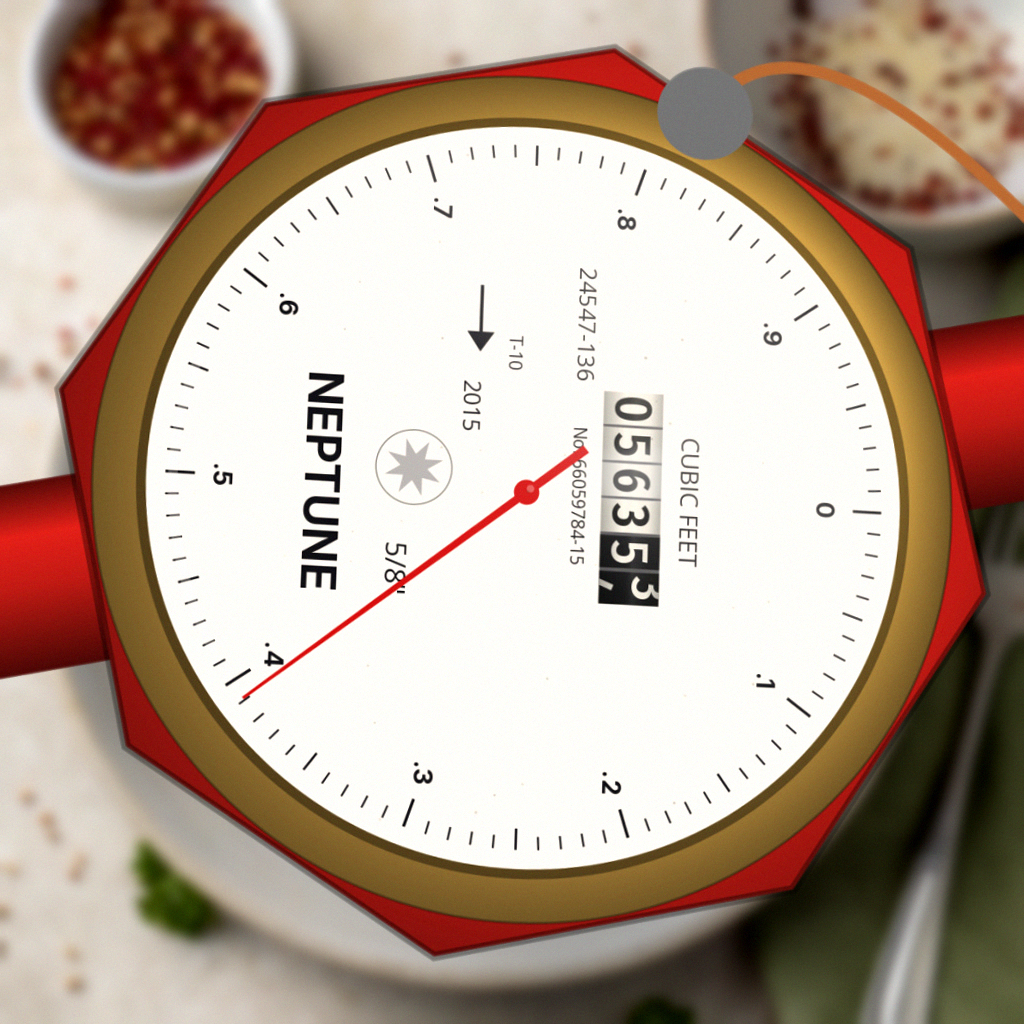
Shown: 56353.39 ft³
